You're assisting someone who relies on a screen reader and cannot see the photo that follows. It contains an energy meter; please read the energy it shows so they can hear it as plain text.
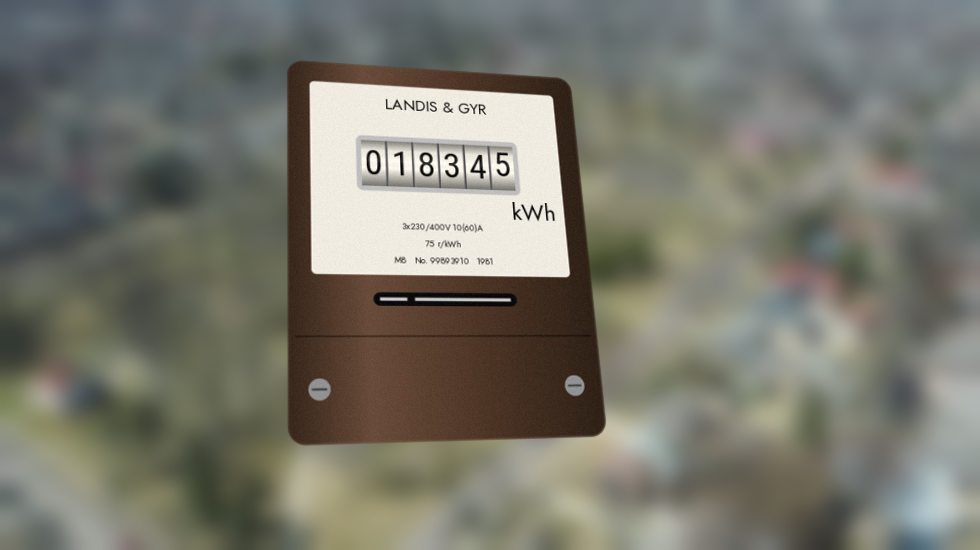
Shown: 18345 kWh
